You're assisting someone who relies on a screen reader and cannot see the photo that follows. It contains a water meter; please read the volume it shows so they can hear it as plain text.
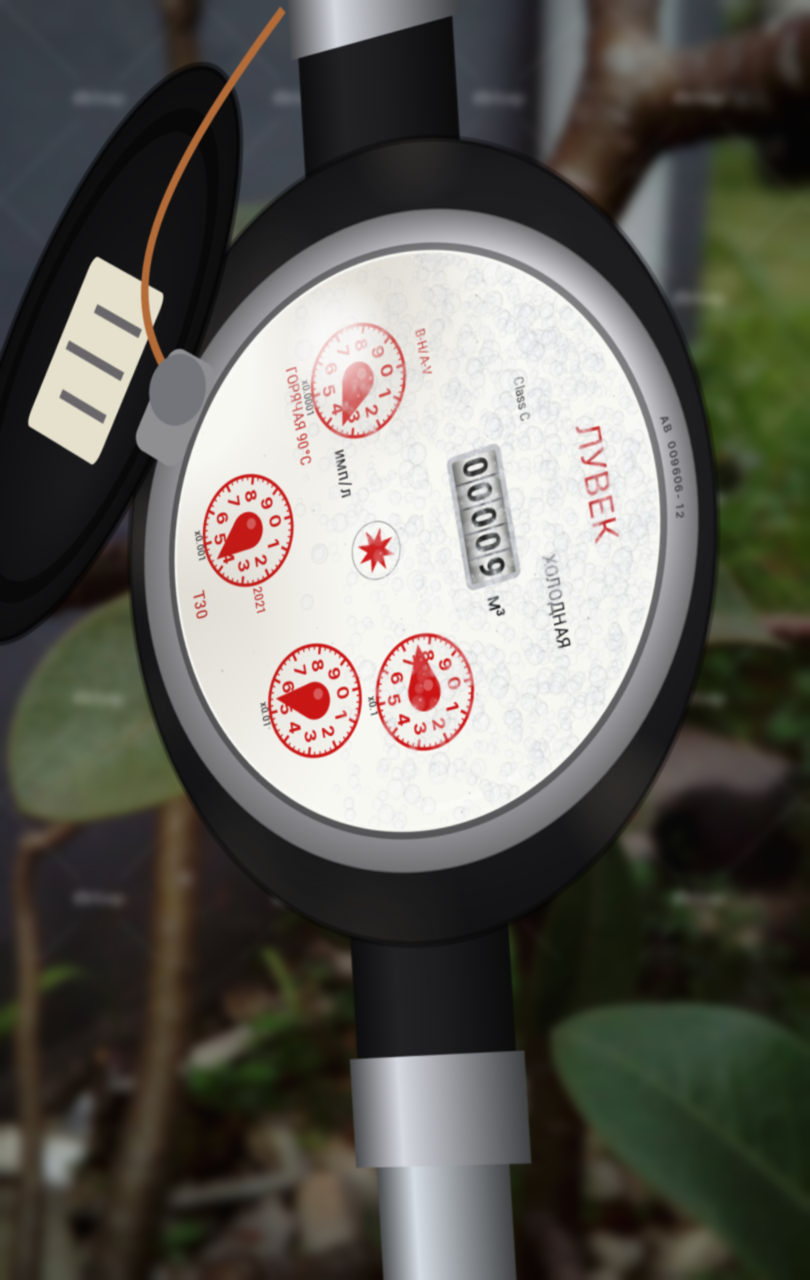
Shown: 9.7543 m³
